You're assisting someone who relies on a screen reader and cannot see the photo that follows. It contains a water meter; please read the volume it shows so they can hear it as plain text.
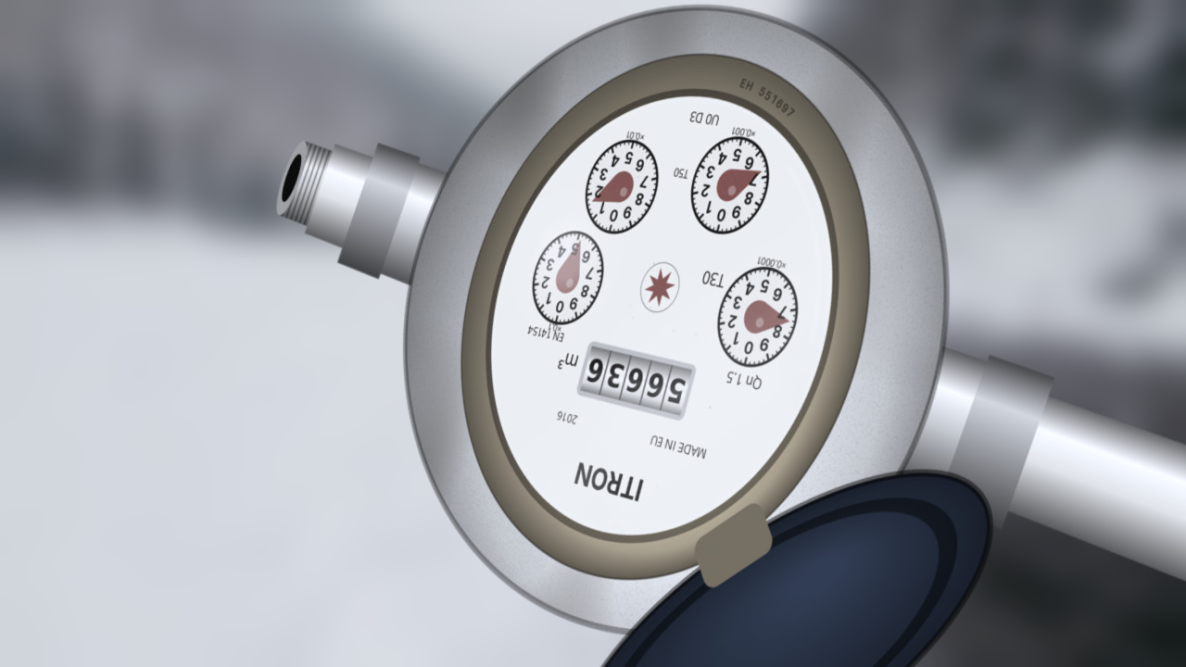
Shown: 56636.5167 m³
